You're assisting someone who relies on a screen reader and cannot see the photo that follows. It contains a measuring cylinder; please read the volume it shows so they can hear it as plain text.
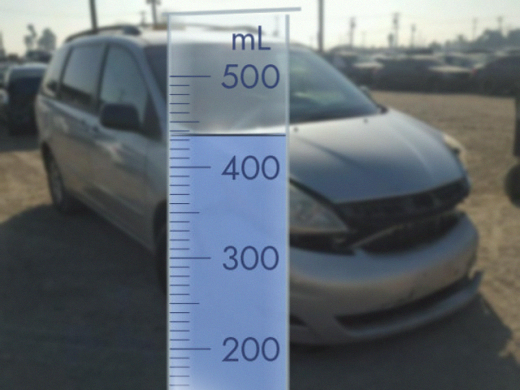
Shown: 435 mL
